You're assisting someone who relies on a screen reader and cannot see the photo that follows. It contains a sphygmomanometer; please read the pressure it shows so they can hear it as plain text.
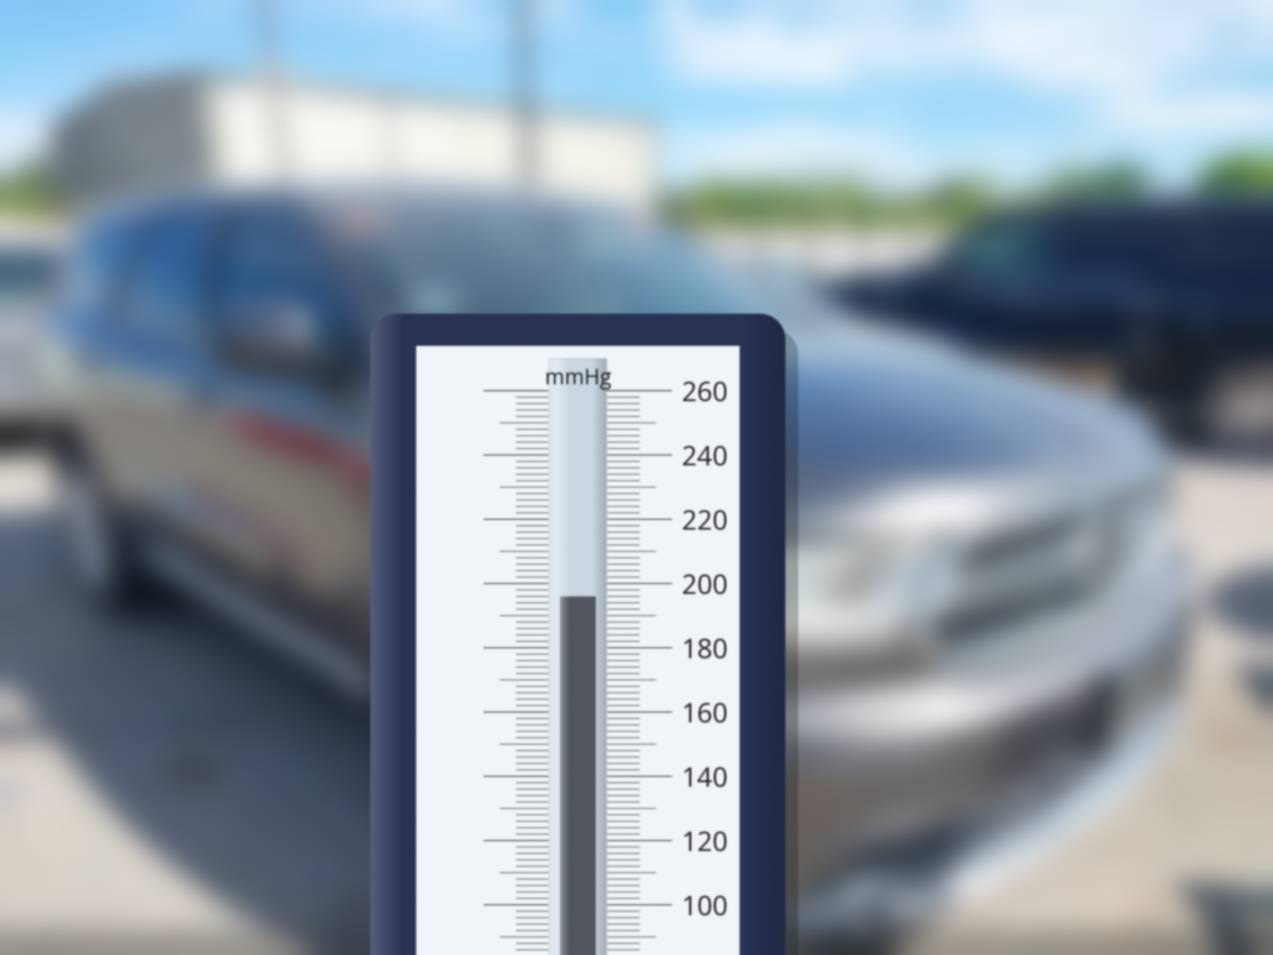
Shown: 196 mmHg
